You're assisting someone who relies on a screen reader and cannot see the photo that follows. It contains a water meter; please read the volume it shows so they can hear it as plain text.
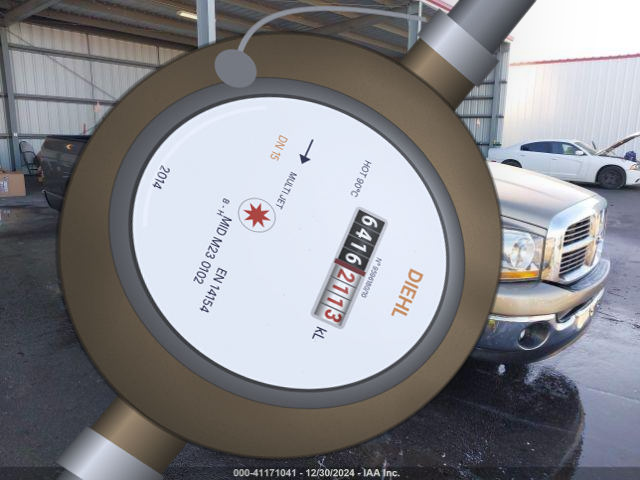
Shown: 6416.2113 kL
